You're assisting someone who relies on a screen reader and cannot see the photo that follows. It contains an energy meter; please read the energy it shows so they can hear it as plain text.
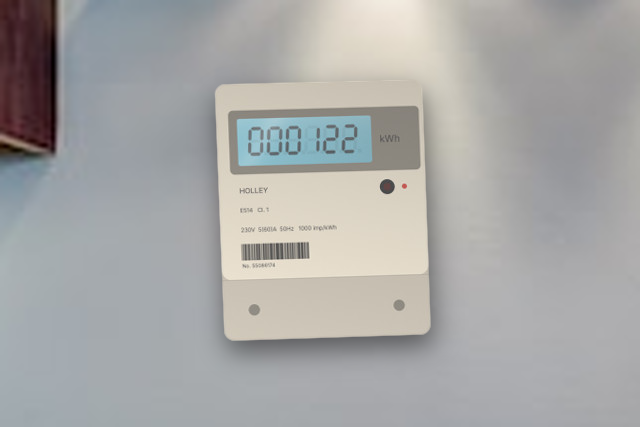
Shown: 122 kWh
